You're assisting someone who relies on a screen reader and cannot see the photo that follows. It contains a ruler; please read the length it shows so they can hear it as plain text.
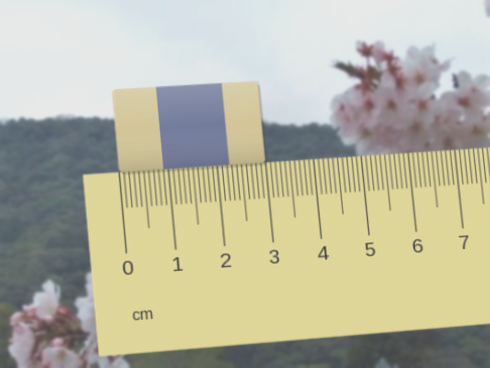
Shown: 3 cm
